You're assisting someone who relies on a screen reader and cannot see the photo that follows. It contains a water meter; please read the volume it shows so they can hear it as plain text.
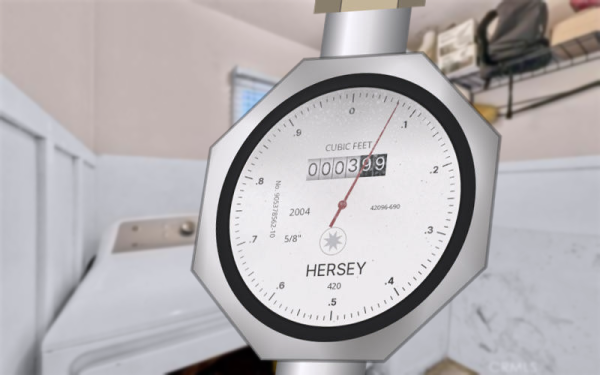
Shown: 399.07 ft³
